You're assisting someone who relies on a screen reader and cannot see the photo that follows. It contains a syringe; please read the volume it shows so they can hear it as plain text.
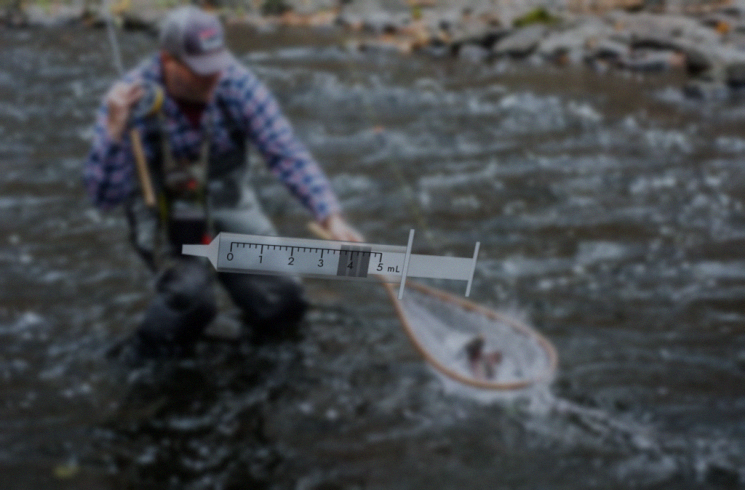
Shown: 3.6 mL
